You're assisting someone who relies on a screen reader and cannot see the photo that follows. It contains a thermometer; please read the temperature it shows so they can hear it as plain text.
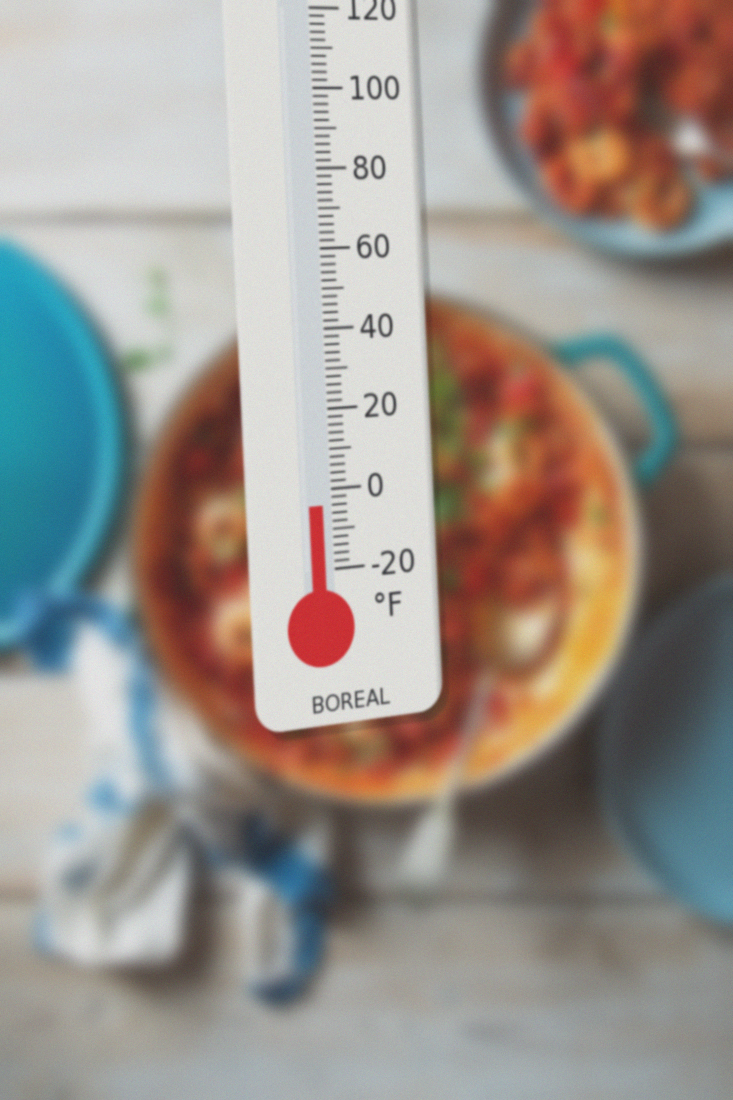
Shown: -4 °F
